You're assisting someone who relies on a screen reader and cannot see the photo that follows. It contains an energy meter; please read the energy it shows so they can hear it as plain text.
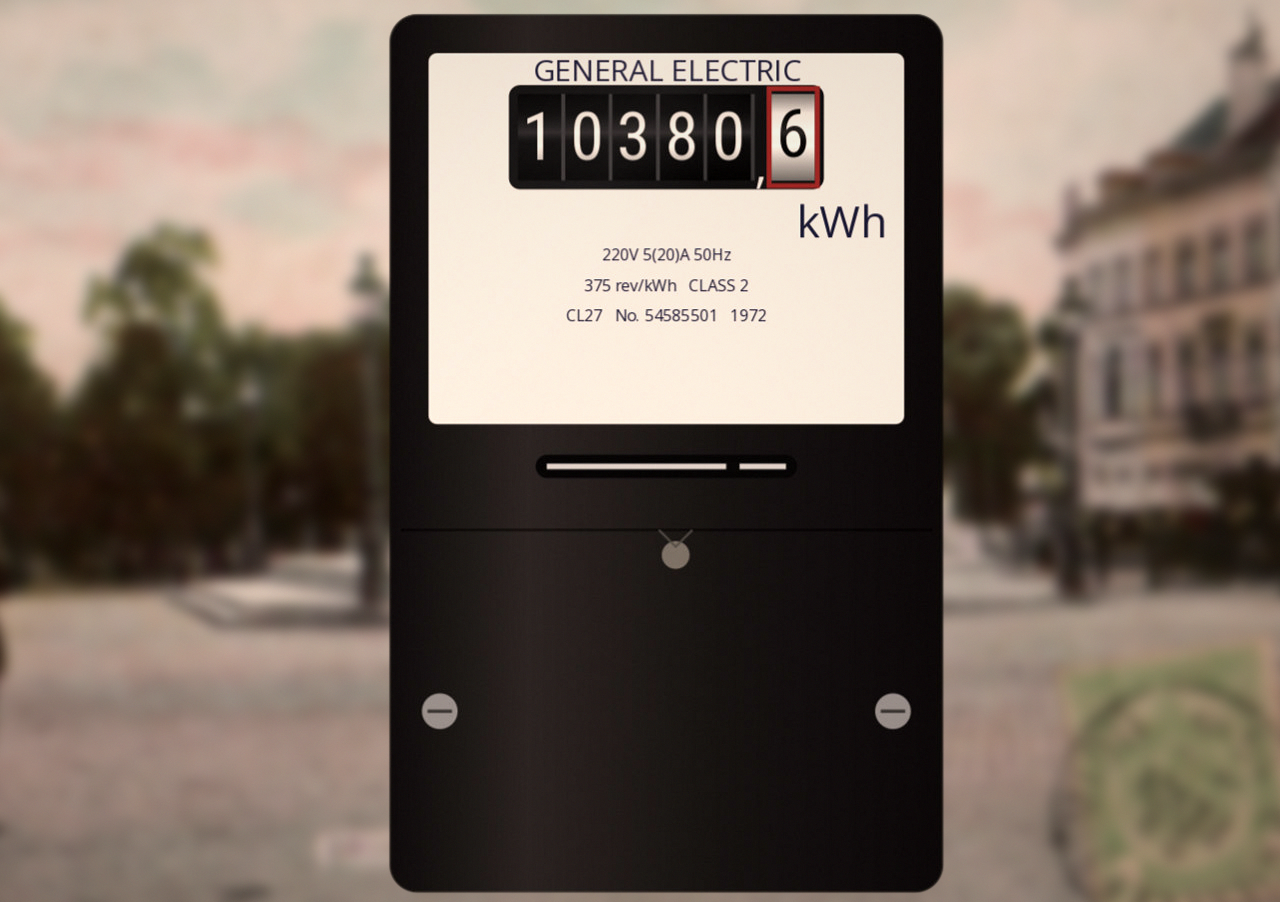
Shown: 10380.6 kWh
